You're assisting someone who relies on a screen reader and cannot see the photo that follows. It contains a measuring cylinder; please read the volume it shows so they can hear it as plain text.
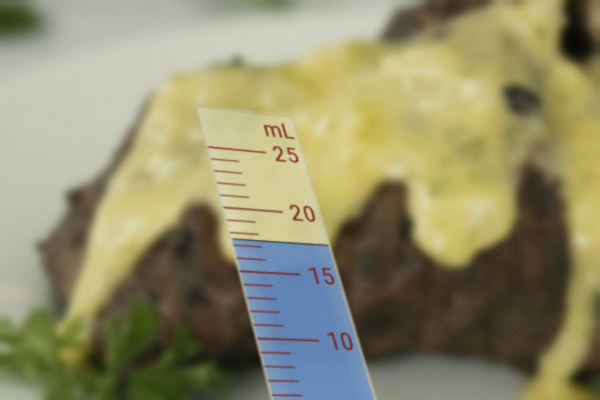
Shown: 17.5 mL
